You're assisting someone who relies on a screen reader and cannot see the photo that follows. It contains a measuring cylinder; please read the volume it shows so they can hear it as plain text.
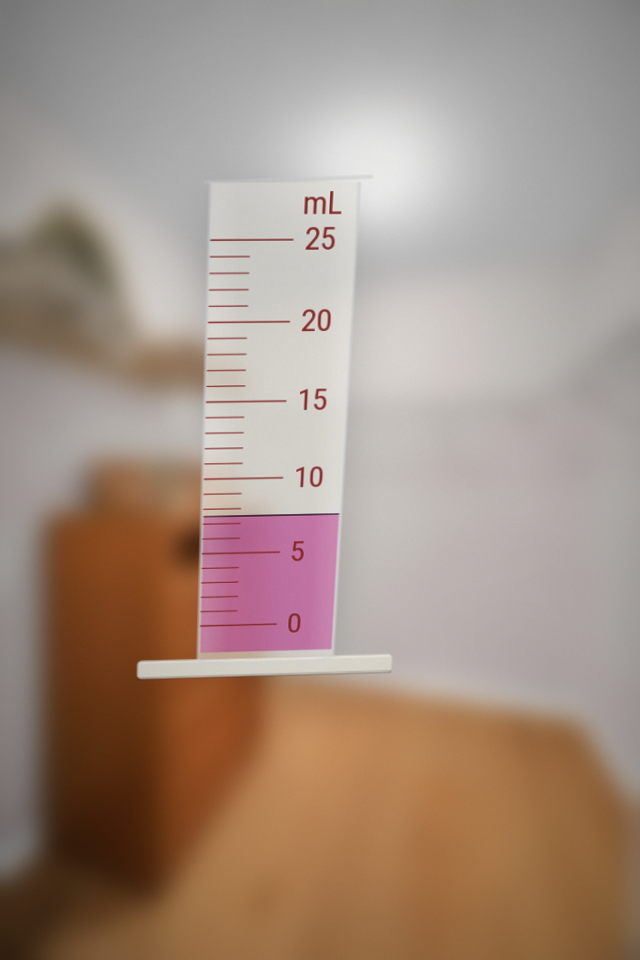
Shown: 7.5 mL
